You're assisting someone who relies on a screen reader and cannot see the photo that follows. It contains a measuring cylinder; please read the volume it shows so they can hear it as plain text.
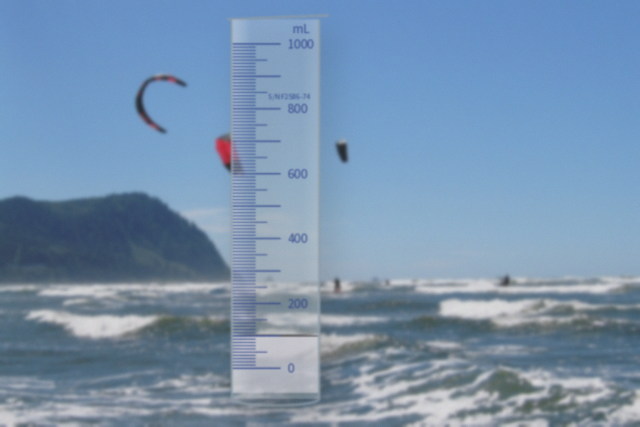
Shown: 100 mL
